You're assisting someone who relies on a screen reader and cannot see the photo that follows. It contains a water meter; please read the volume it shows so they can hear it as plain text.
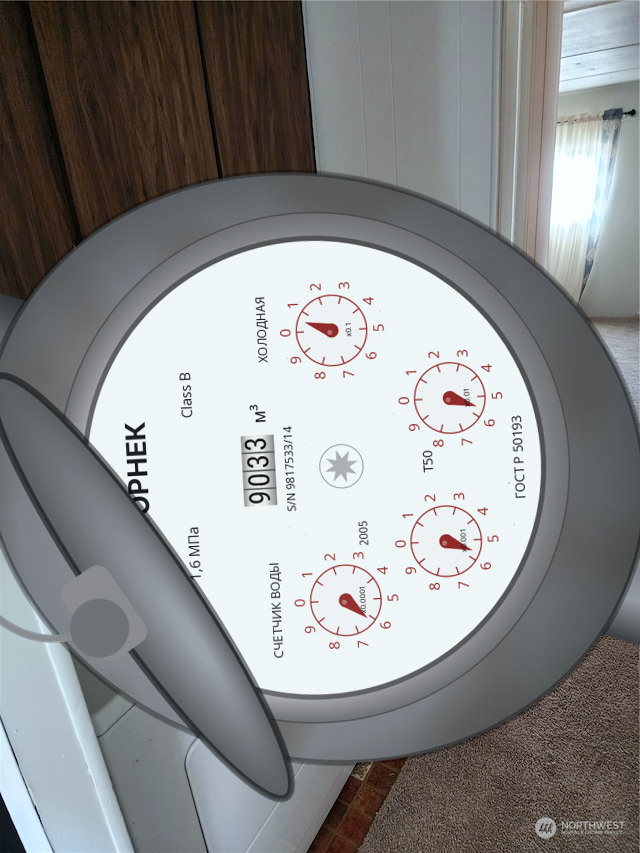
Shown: 9033.0556 m³
